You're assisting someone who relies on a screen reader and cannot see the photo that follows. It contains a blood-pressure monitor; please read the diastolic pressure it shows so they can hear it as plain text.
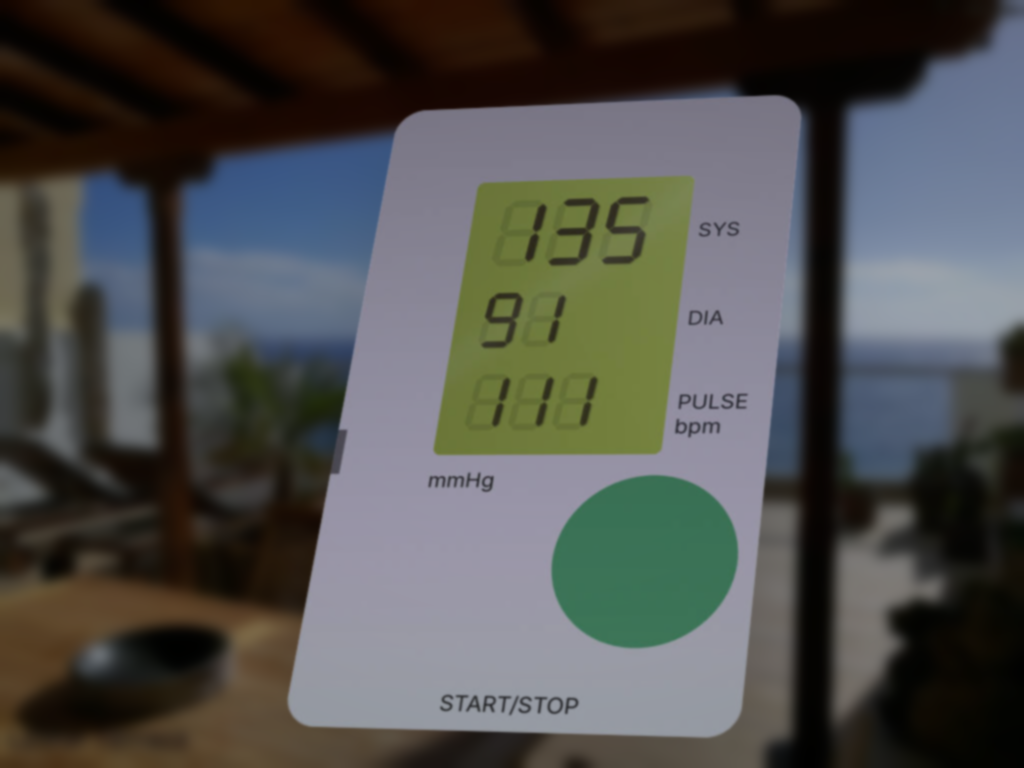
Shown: 91 mmHg
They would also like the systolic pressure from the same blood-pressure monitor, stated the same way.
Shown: 135 mmHg
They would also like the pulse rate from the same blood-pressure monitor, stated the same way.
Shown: 111 bpm
